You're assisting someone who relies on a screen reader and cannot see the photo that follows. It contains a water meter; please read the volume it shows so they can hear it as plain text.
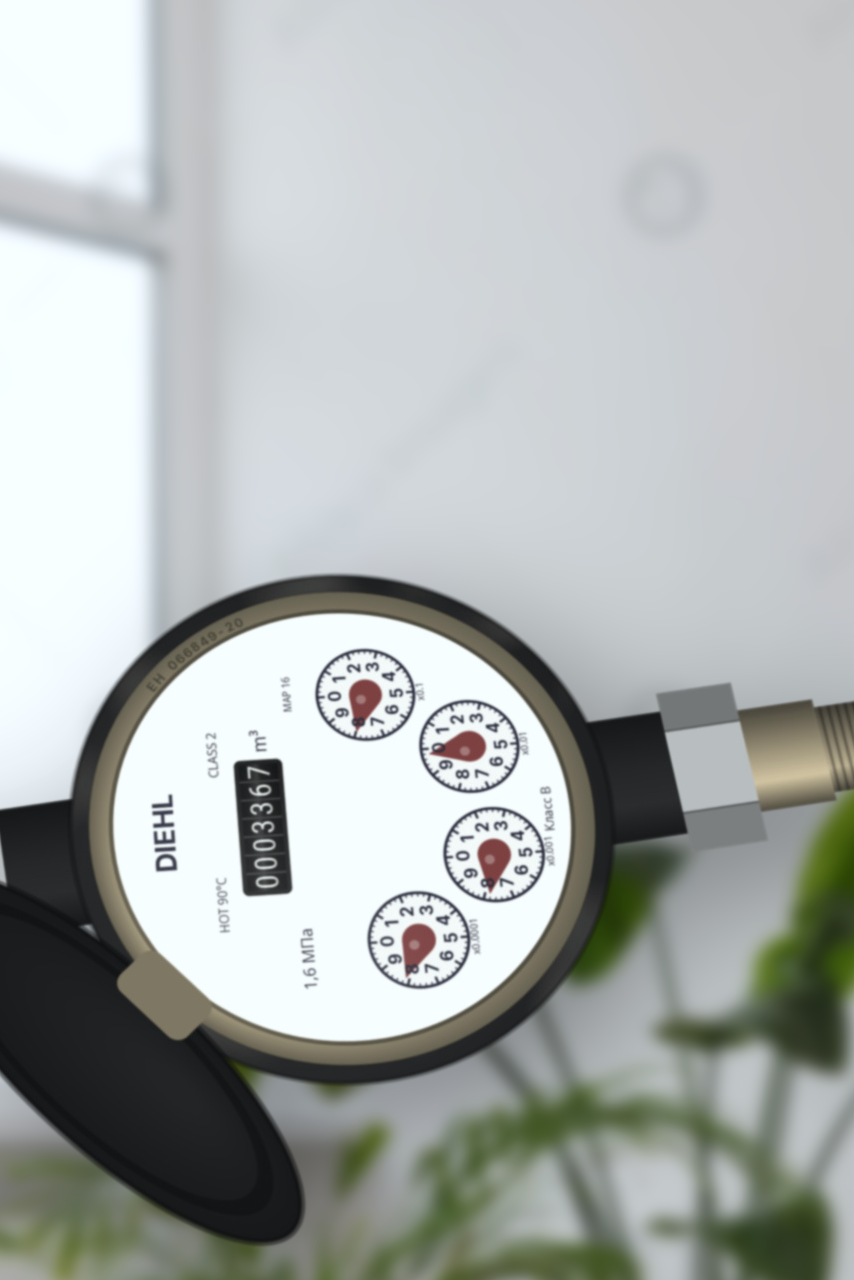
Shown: 3367.7978 m³
